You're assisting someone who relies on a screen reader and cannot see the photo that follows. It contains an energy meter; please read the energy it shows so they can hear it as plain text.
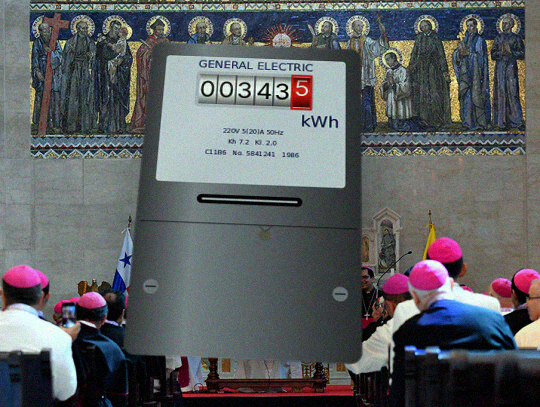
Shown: 343.5 kWh
